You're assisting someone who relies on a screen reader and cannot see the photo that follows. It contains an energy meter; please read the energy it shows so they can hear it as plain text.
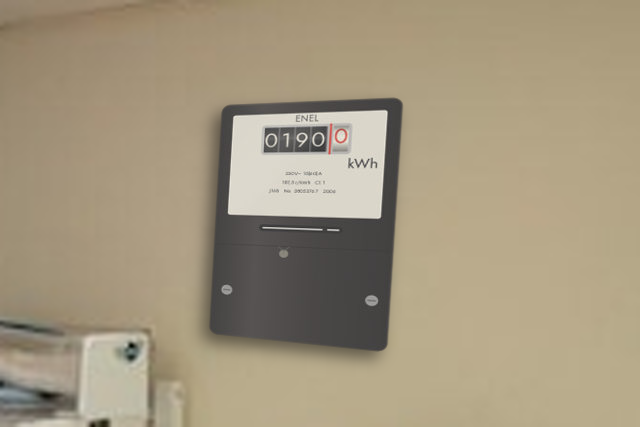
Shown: 190.0 kWh
